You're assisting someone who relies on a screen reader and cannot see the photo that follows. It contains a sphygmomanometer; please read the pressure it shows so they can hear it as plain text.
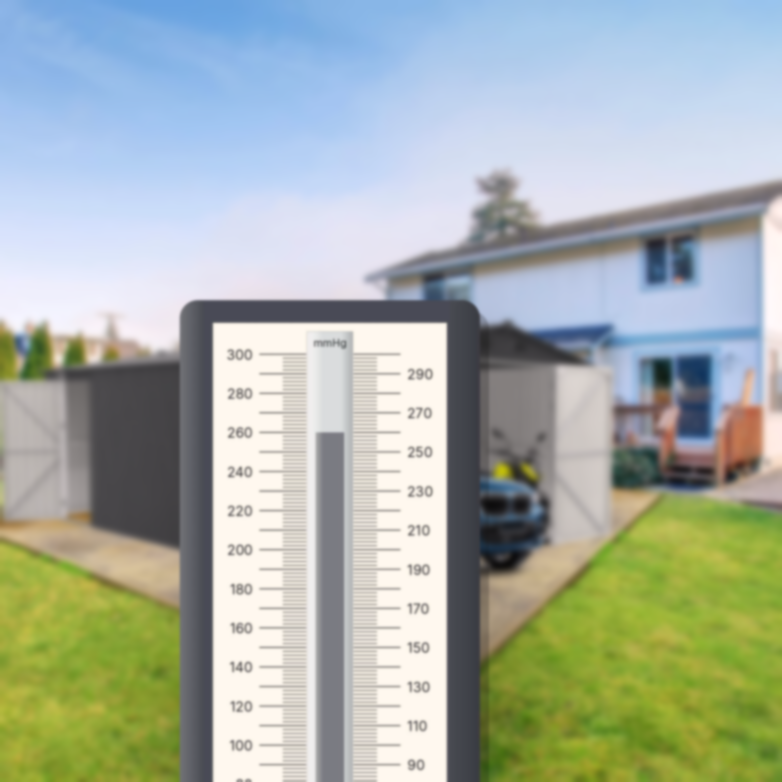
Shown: 260 mmHg
